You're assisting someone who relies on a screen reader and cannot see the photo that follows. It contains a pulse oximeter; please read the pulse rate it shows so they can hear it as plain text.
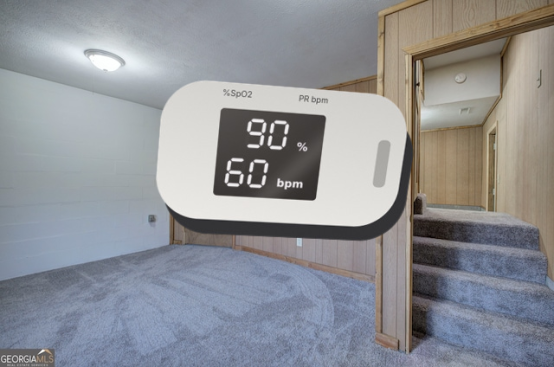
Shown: 60 bpm
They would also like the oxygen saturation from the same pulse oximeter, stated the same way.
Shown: 90 %
